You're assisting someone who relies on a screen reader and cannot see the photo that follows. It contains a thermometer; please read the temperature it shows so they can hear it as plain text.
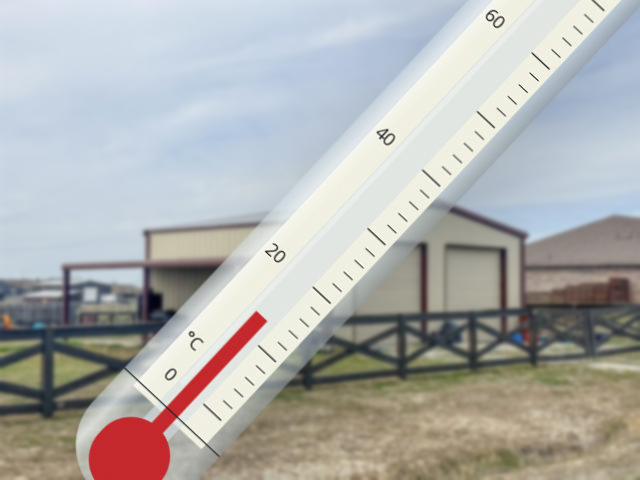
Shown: 13 °C
